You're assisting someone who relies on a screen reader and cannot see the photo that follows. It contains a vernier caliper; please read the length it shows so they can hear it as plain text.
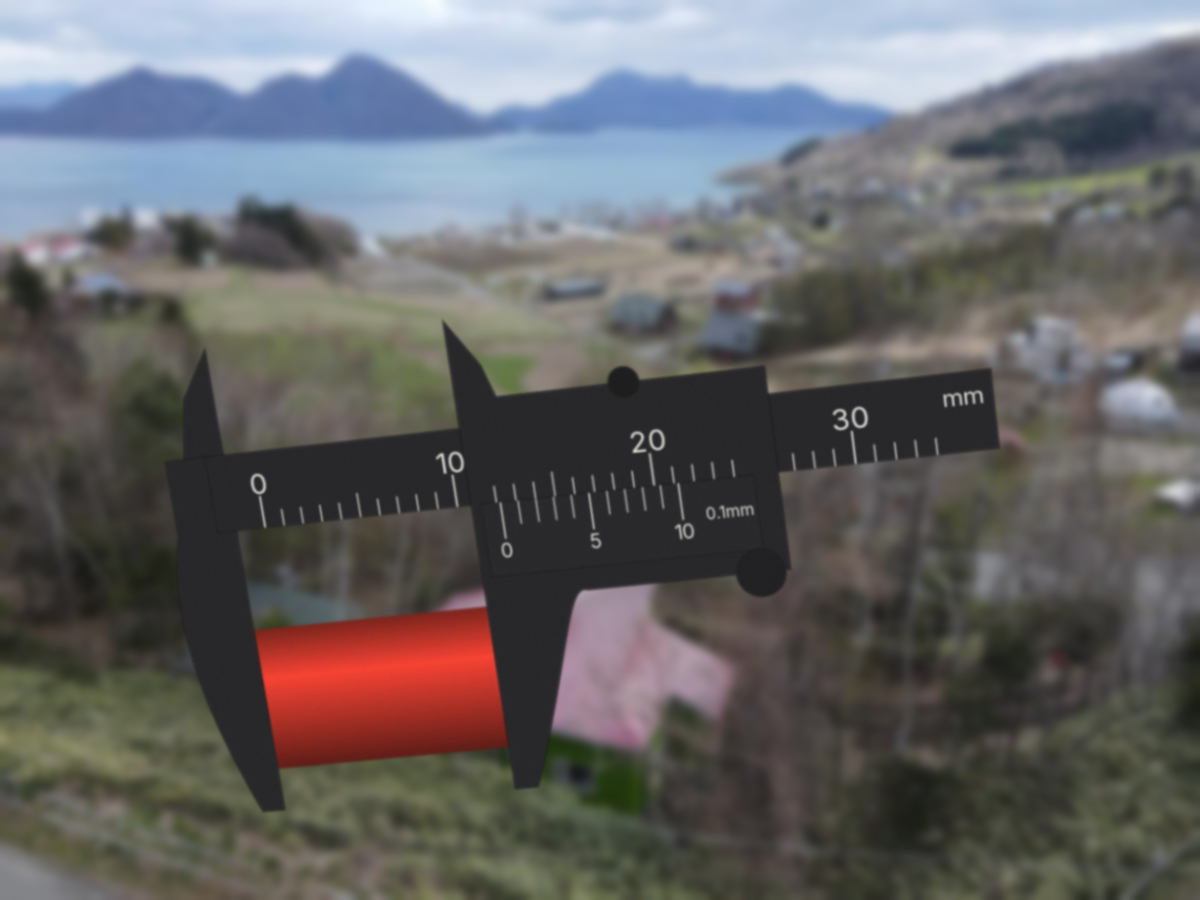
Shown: 12.2 mm
